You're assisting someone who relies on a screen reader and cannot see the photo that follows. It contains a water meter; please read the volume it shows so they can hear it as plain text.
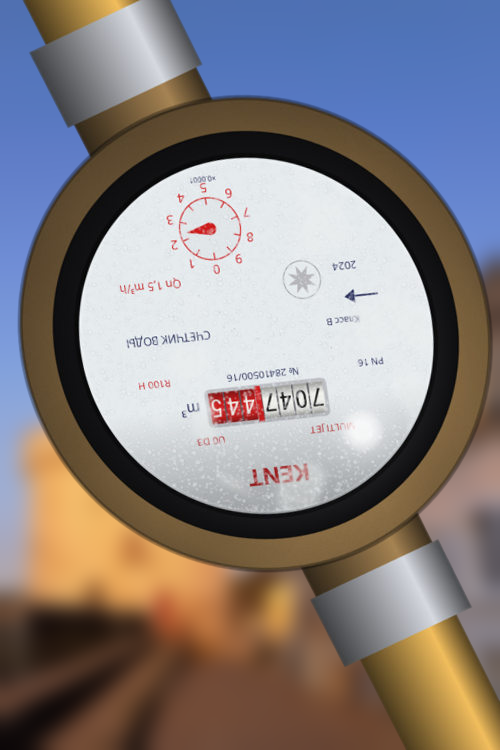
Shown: 7047.4452 m³
